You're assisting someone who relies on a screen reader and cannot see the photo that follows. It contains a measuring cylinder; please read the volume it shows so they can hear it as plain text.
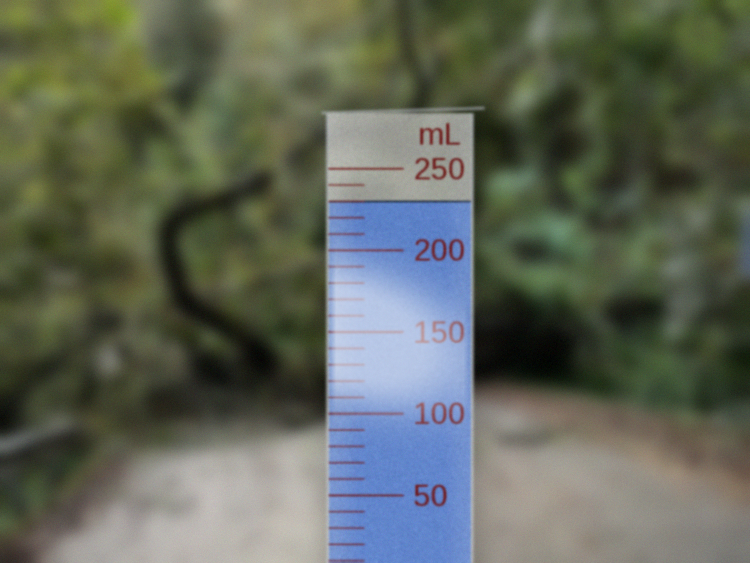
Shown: 230 mL
